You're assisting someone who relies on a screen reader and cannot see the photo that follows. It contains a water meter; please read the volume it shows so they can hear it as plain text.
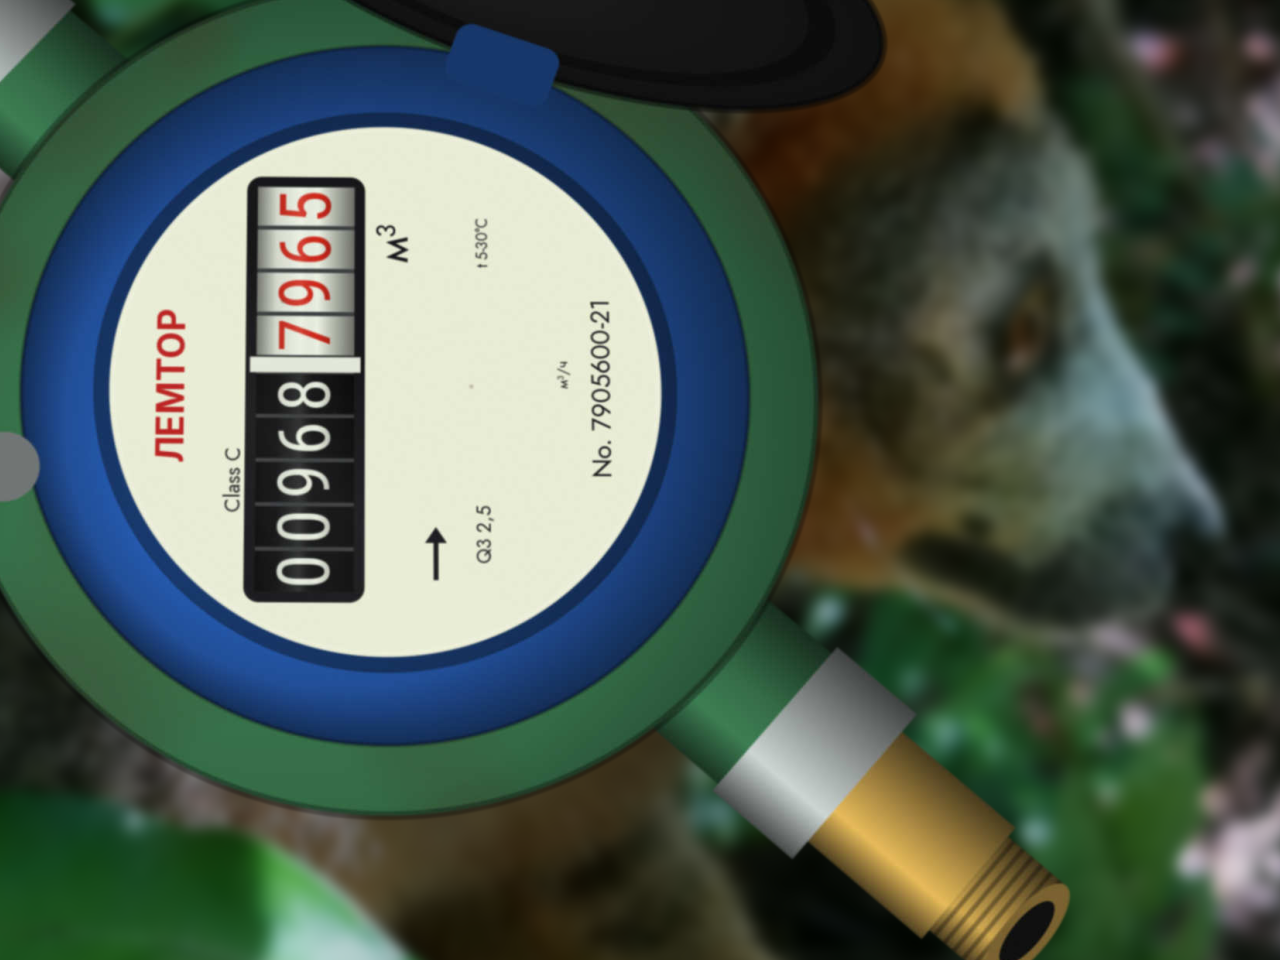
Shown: 968.7965 m³
